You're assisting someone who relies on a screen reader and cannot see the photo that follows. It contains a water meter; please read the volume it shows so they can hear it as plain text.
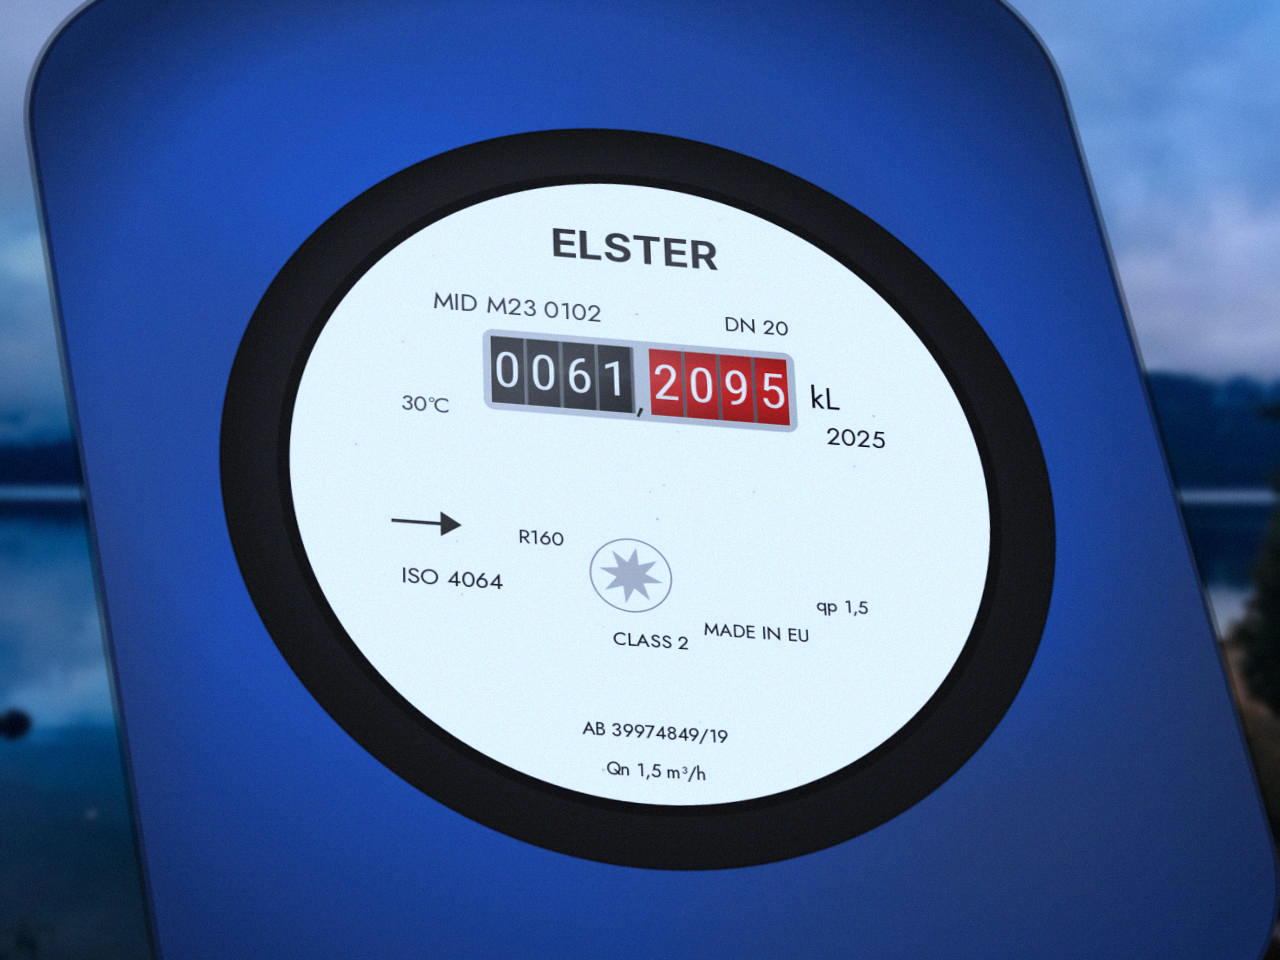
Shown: 61.2095 kL
